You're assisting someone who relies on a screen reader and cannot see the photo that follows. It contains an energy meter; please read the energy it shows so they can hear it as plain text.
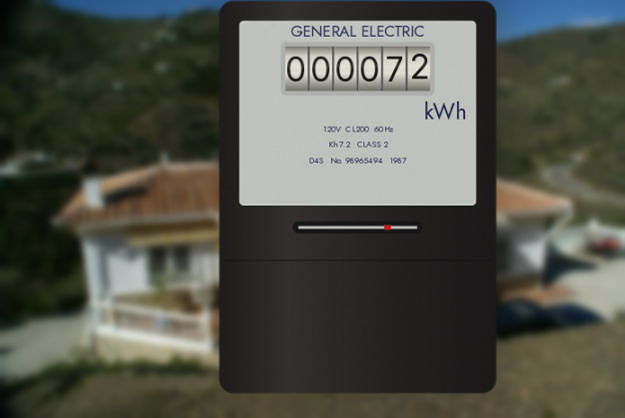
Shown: 72 kWh
